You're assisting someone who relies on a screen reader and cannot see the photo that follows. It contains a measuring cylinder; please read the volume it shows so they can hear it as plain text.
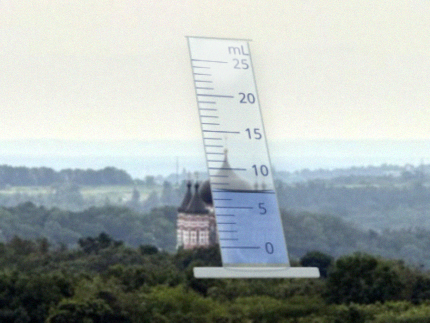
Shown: 7 mL
